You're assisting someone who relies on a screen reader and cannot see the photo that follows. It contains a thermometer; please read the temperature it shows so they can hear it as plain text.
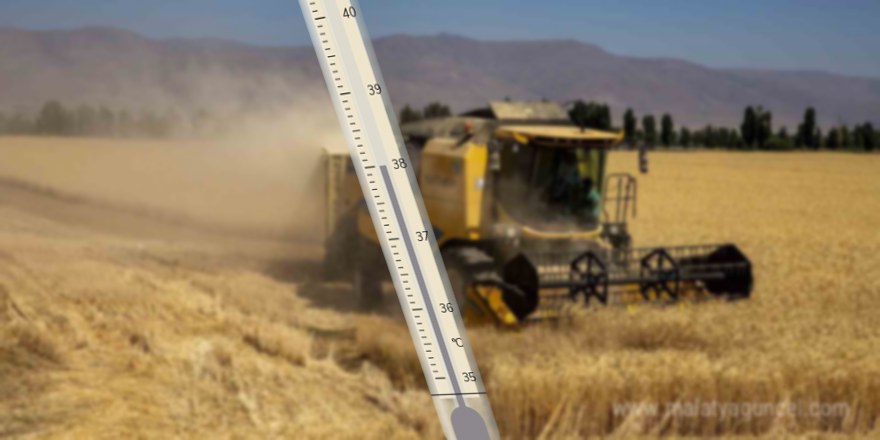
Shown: 38 °C
